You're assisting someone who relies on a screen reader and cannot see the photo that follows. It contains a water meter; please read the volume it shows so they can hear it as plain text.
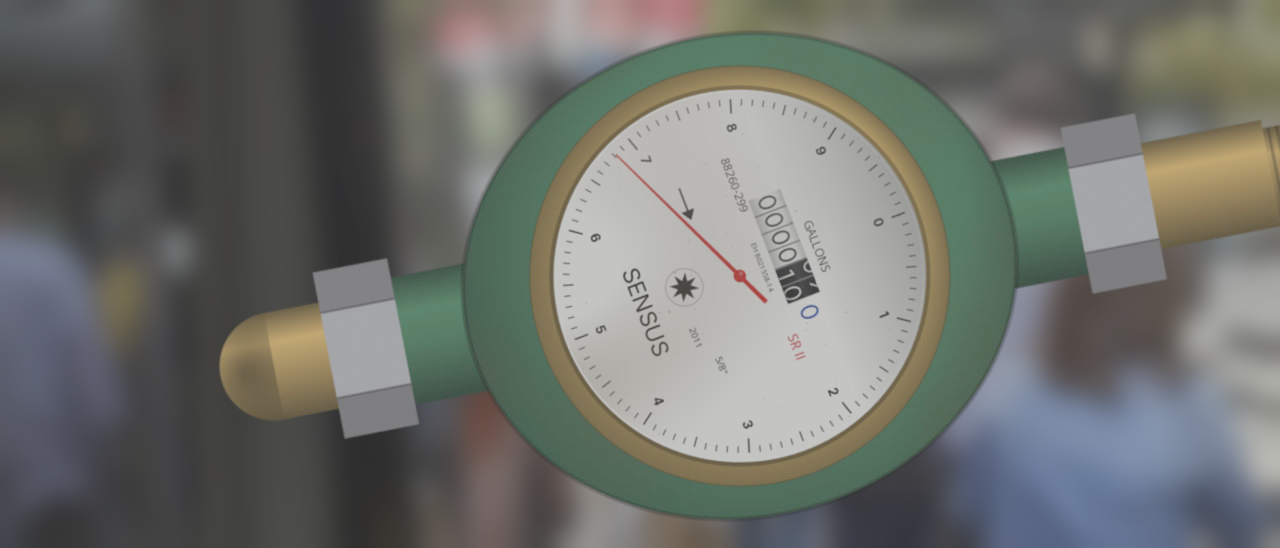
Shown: 96.8 gal
